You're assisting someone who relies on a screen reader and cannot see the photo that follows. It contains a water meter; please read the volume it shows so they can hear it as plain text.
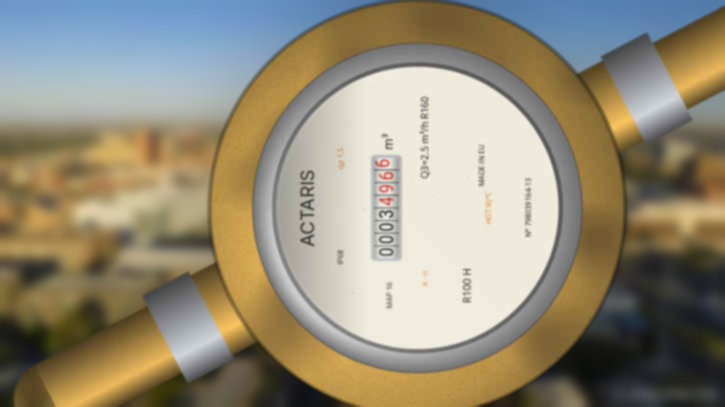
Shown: 3.4966 m³
